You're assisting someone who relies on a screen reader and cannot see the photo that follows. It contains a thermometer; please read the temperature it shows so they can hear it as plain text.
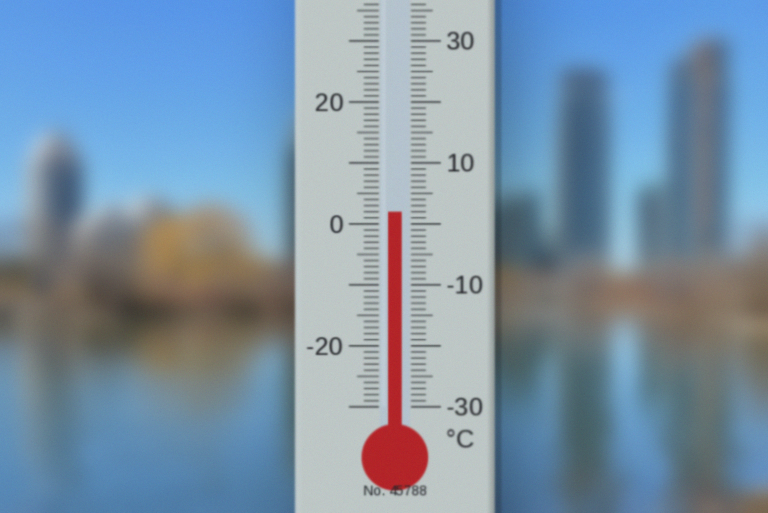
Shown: 2 °C
